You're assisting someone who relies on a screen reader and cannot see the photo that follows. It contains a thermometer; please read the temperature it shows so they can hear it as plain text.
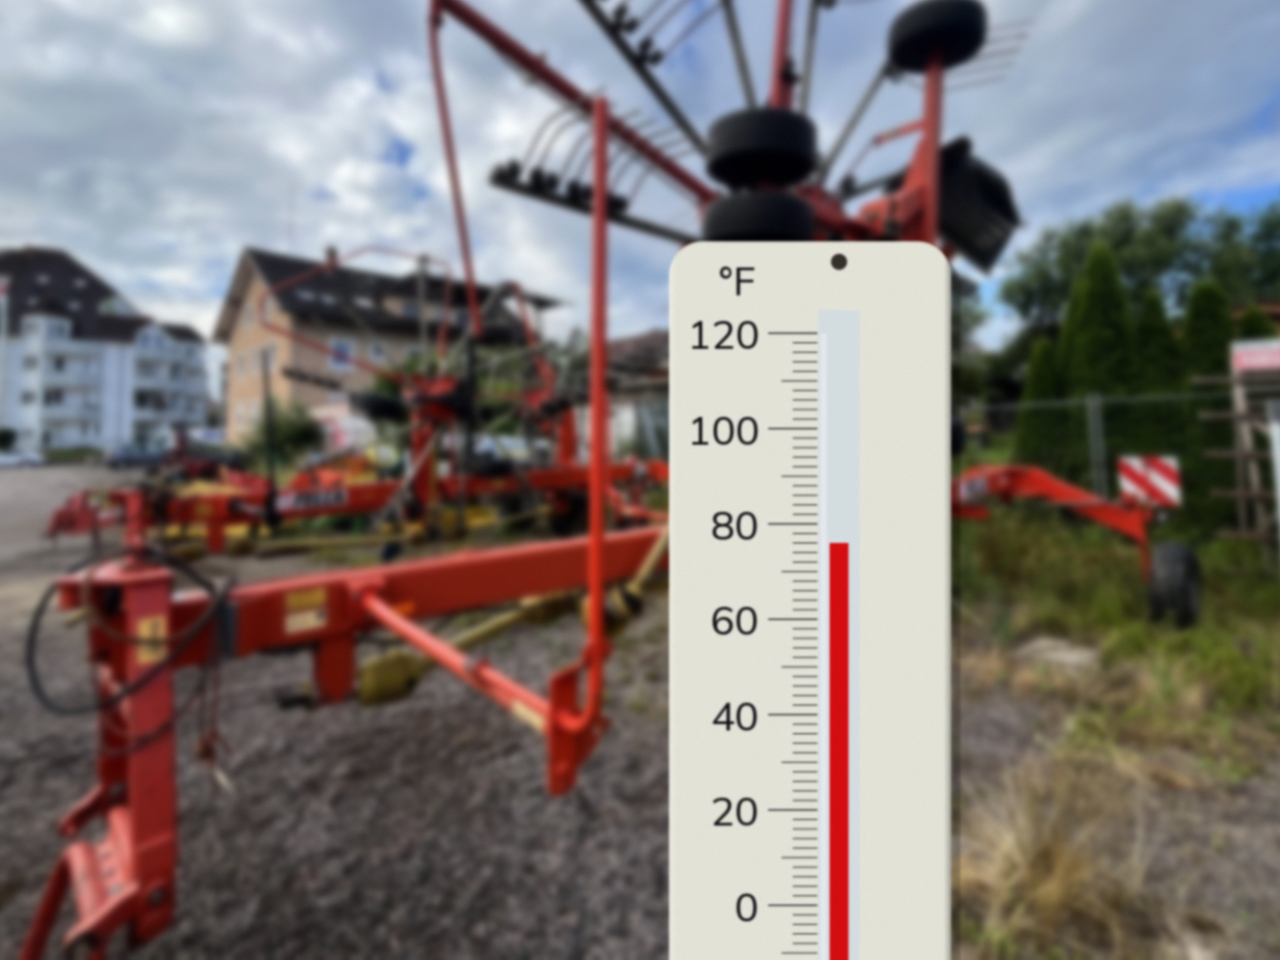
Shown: 76 °F
